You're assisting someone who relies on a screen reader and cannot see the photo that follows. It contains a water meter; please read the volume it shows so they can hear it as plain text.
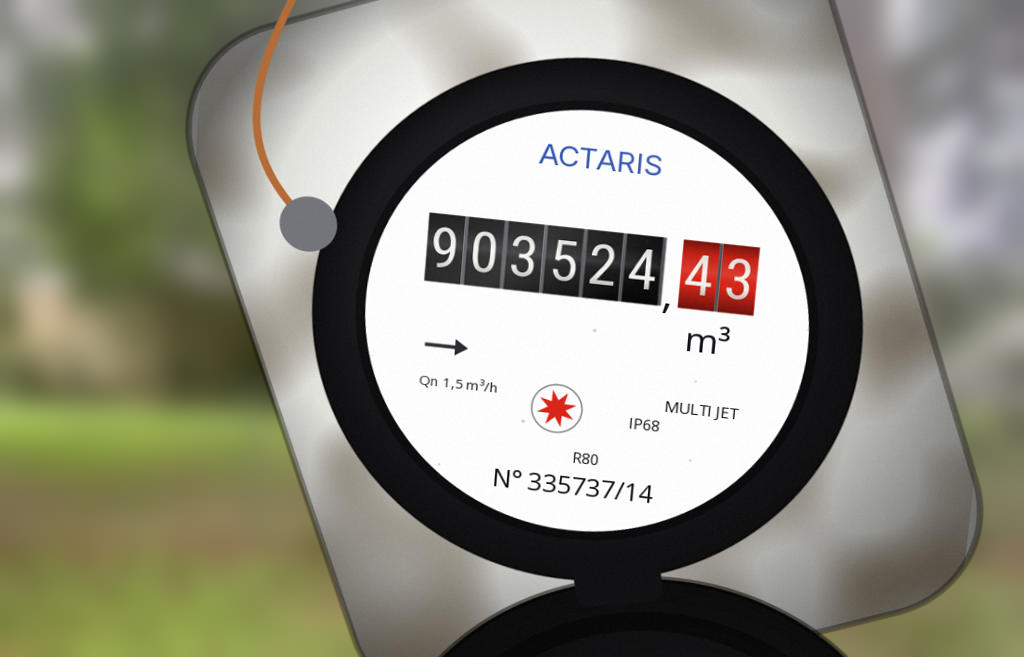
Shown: 903524.43 m³
